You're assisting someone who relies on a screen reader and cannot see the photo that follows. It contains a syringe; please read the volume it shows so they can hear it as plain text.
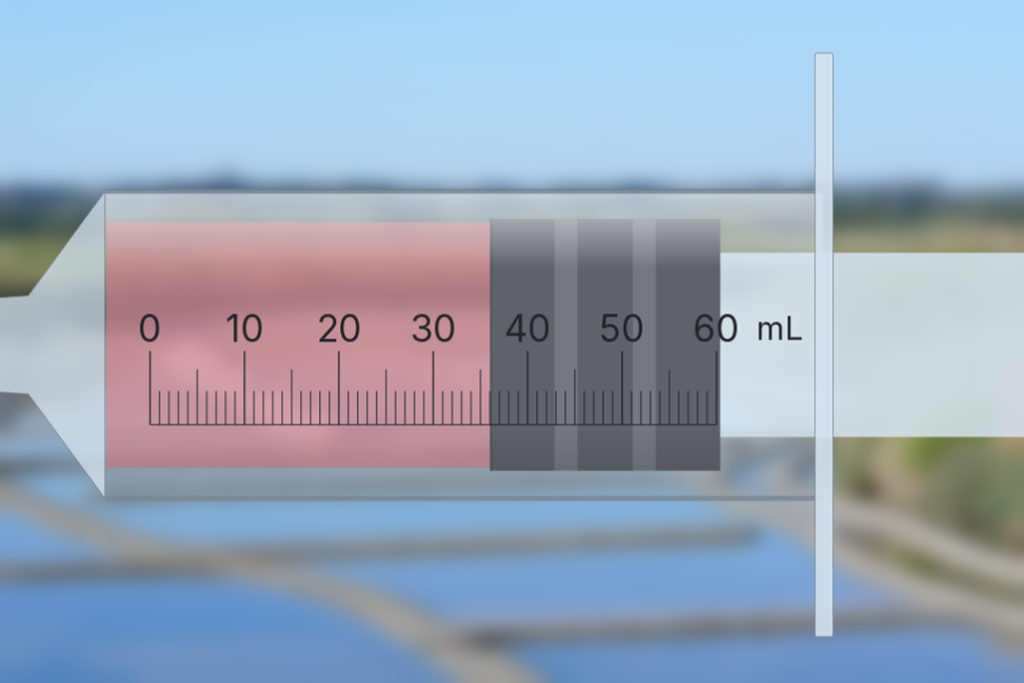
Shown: 36 mL
